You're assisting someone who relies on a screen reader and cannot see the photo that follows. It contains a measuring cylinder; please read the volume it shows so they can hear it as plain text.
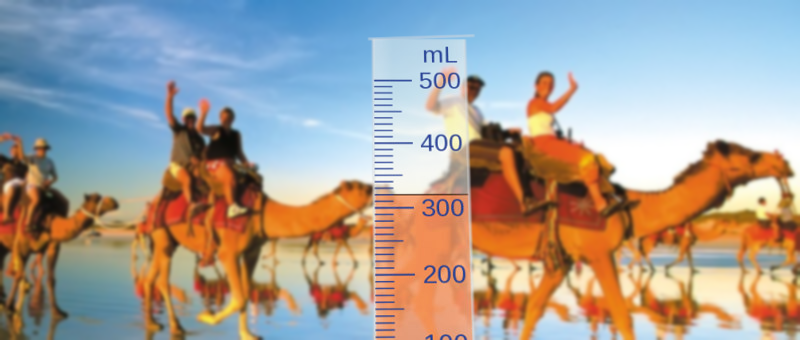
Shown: 320 mL
